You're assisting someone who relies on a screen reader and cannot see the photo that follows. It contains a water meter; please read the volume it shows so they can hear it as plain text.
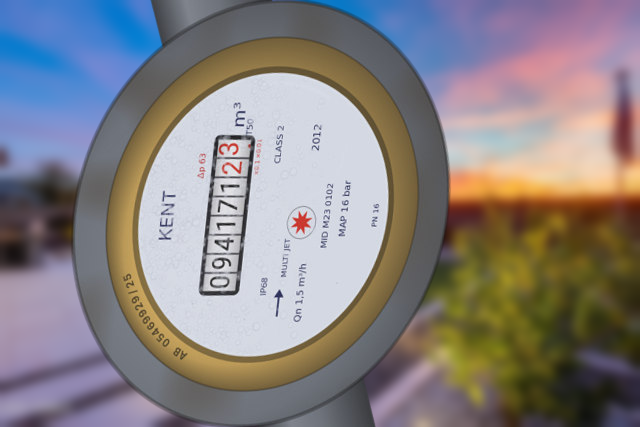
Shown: 94171.23 m³
